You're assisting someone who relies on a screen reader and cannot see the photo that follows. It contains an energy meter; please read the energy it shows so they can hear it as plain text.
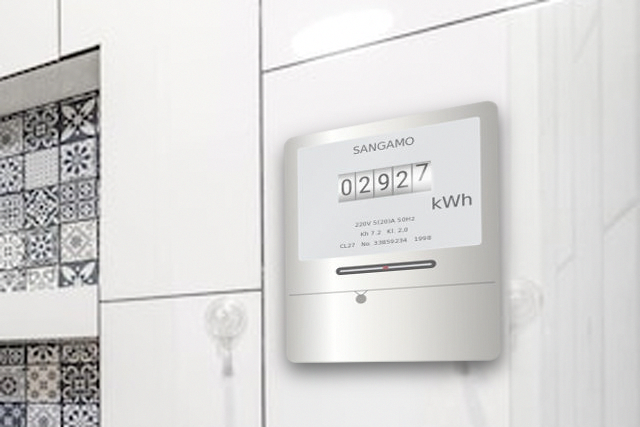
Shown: 2927 kWh
